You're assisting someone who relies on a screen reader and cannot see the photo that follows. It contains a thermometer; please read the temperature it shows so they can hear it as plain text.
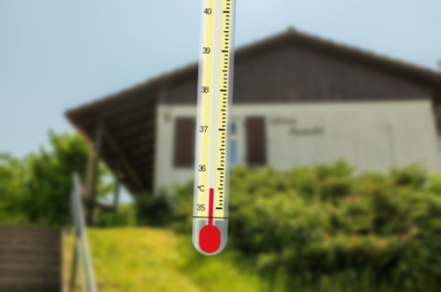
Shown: 35.5 °C
